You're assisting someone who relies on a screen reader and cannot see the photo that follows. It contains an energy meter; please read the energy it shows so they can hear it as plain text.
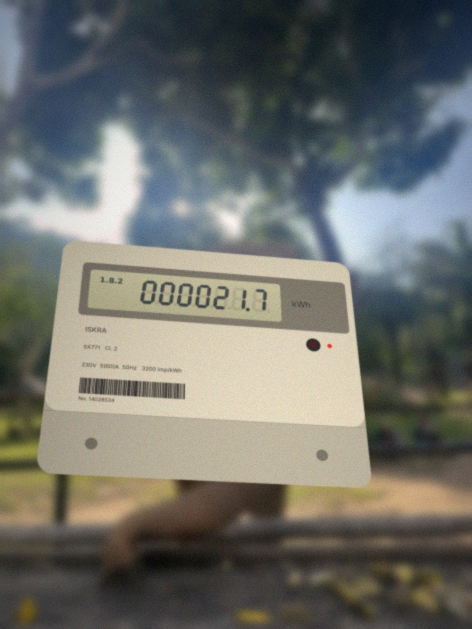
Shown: 21.7 kWh
